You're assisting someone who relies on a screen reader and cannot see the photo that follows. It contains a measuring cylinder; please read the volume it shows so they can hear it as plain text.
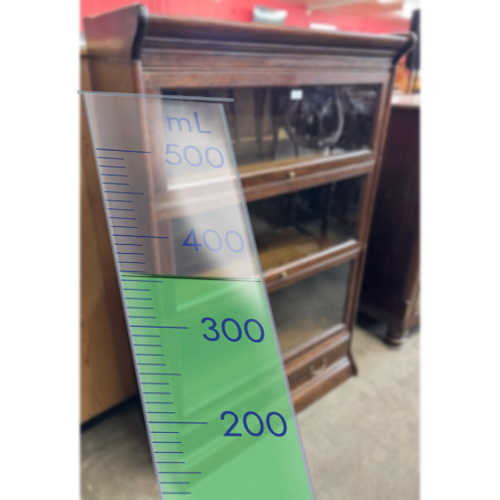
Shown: 355 mL
